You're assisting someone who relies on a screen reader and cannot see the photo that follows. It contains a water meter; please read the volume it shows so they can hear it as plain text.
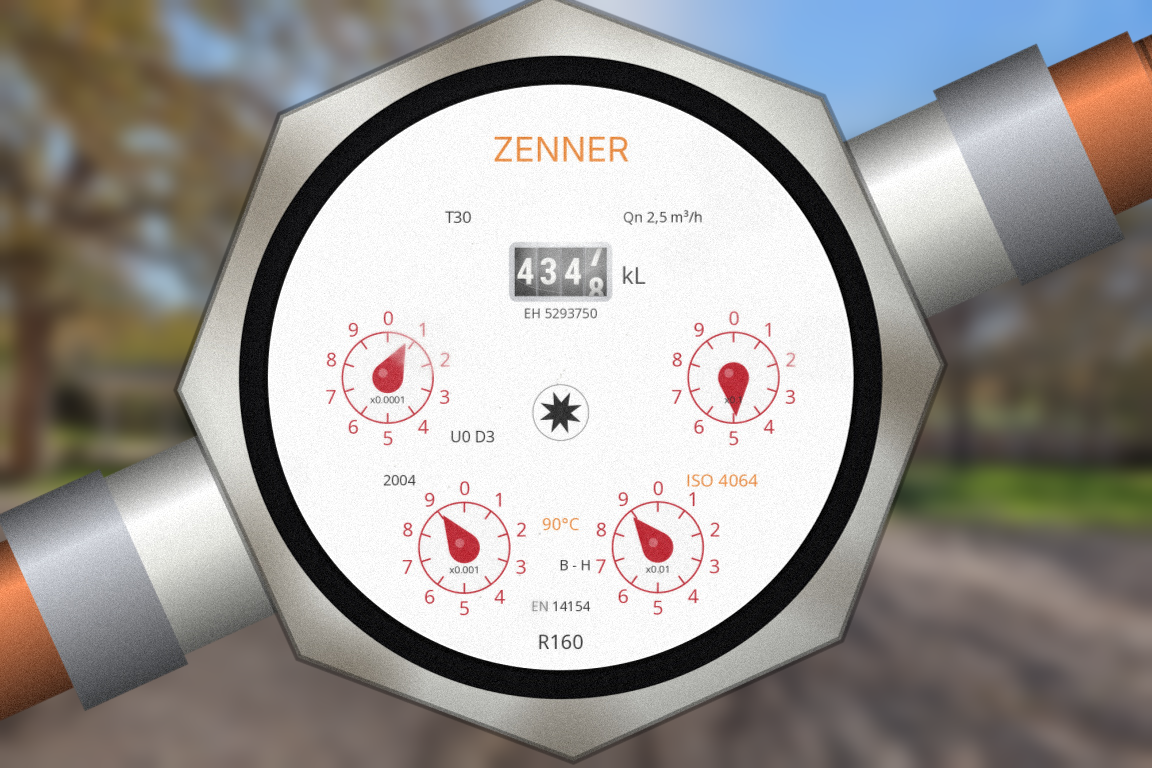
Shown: 4347.4890 kL
